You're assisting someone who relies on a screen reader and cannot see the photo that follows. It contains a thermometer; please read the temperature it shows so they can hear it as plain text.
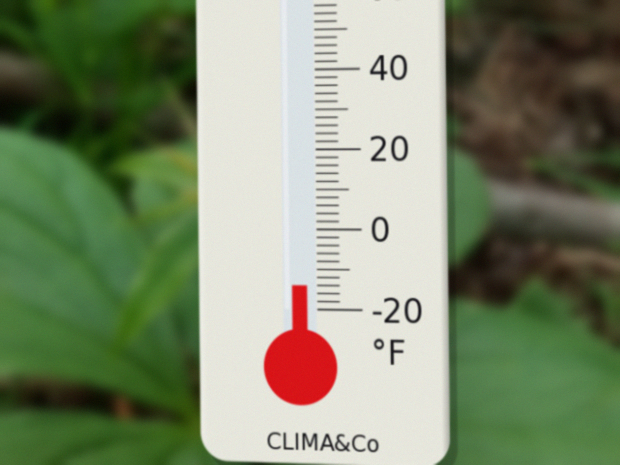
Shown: -14 °F
